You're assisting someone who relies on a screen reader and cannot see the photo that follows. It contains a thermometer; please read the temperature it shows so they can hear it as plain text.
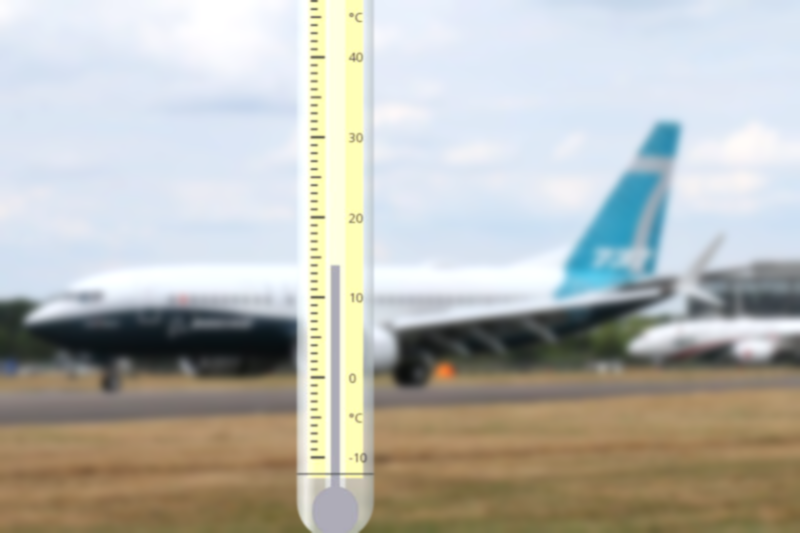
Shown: 14 °C
